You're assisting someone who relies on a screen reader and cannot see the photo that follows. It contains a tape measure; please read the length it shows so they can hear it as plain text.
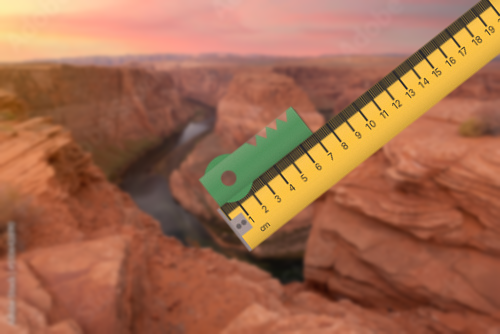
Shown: 7 cm
